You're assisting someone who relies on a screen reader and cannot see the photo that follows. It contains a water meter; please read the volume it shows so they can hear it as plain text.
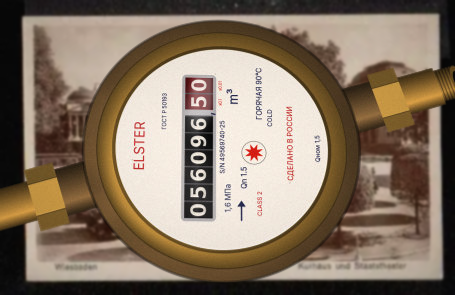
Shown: 56096.50 m³
